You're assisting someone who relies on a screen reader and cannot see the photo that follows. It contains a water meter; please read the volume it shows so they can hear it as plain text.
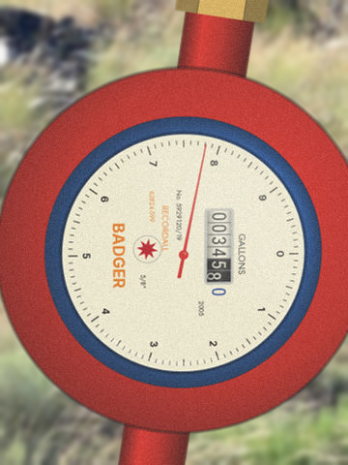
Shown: 34577.8 gal
